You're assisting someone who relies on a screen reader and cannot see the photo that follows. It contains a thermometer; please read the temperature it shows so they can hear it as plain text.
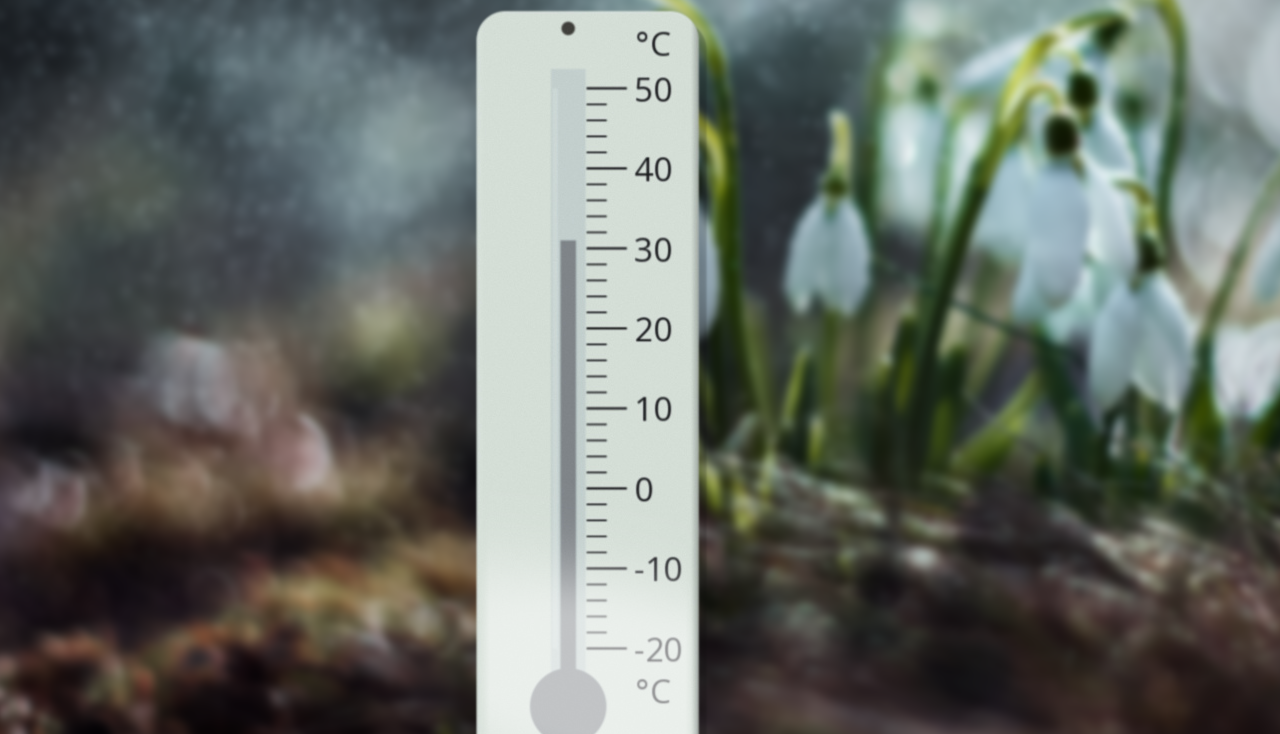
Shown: 31 °C
